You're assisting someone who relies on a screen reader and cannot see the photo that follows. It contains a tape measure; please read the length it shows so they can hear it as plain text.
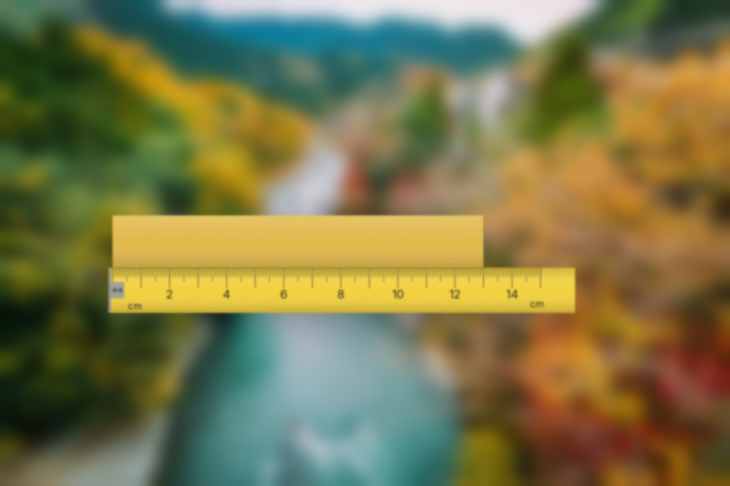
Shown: 13 cm
